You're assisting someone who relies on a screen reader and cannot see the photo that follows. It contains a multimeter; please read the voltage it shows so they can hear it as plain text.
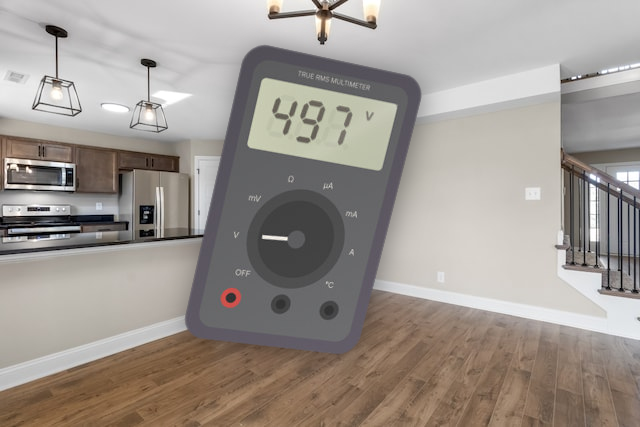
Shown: 497 V
